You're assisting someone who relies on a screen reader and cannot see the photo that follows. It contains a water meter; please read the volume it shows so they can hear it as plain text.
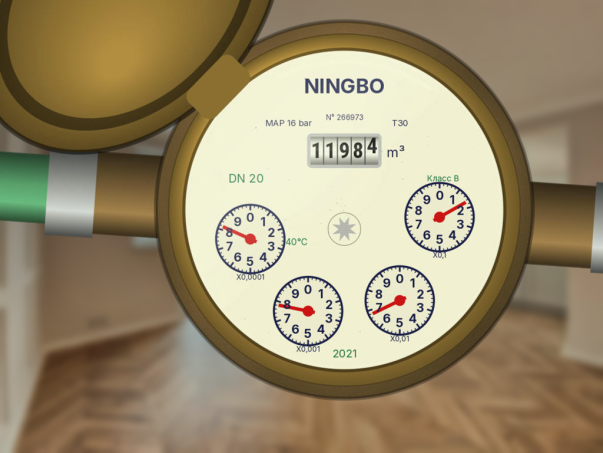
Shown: 11984.1678 m³
